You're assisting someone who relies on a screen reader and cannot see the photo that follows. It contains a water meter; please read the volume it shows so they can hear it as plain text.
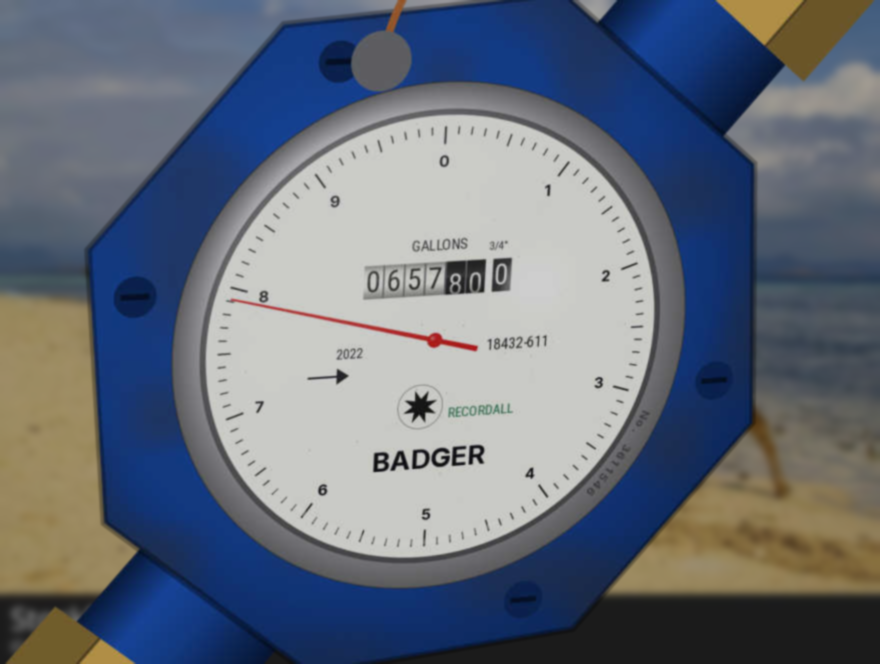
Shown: 657797.9 gal
